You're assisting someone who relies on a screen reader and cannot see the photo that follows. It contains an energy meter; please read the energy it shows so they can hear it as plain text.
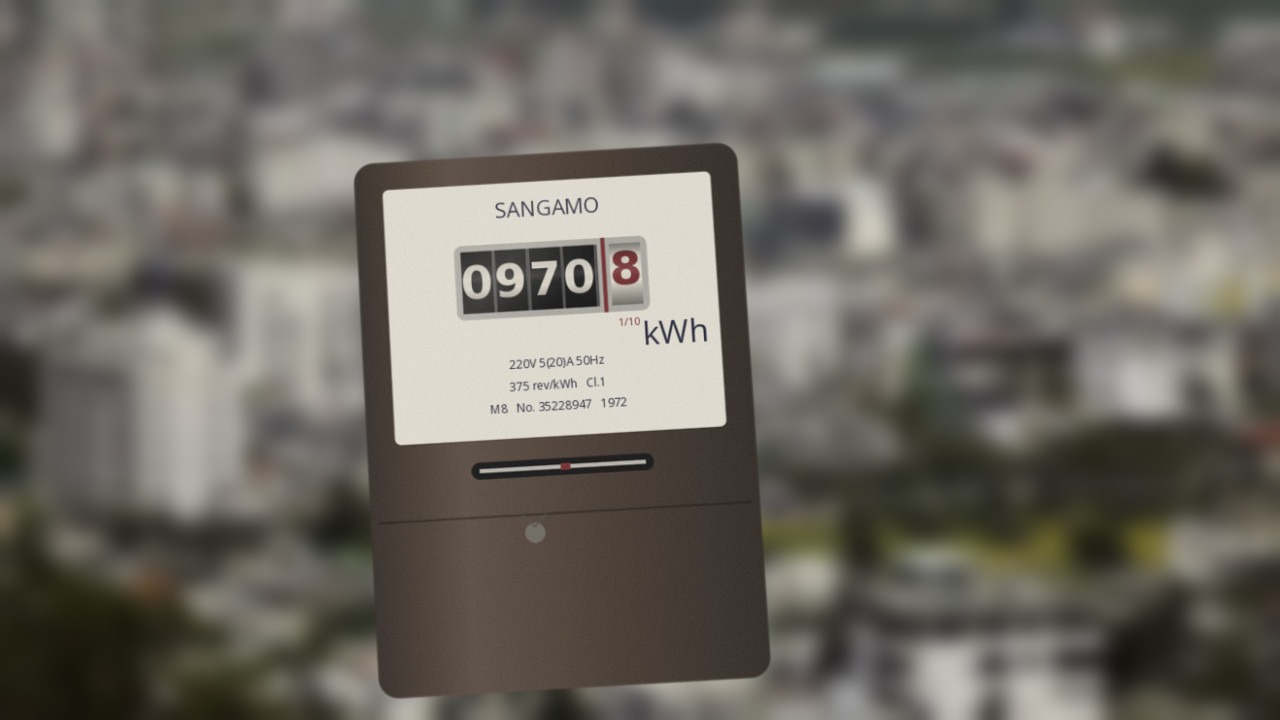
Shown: 970.8 kWh
